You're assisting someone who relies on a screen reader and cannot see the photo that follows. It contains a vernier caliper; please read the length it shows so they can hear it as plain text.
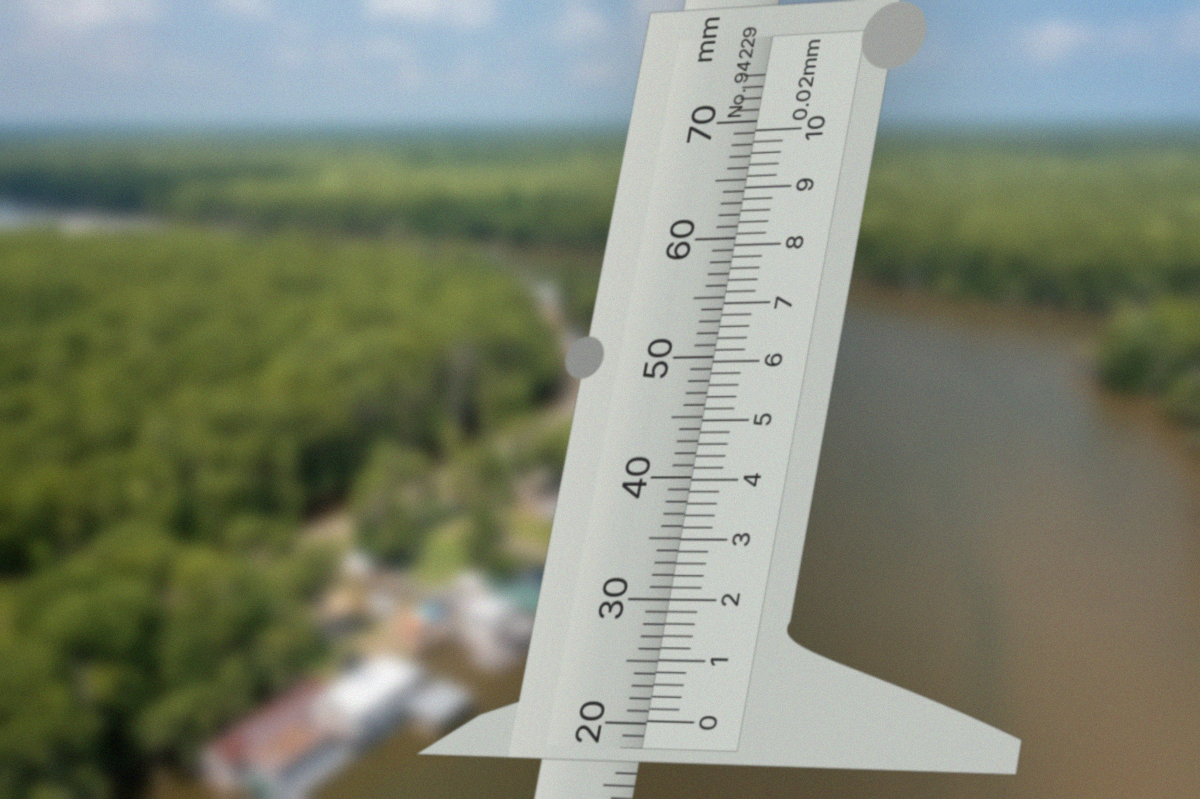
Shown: 20.2 mm
